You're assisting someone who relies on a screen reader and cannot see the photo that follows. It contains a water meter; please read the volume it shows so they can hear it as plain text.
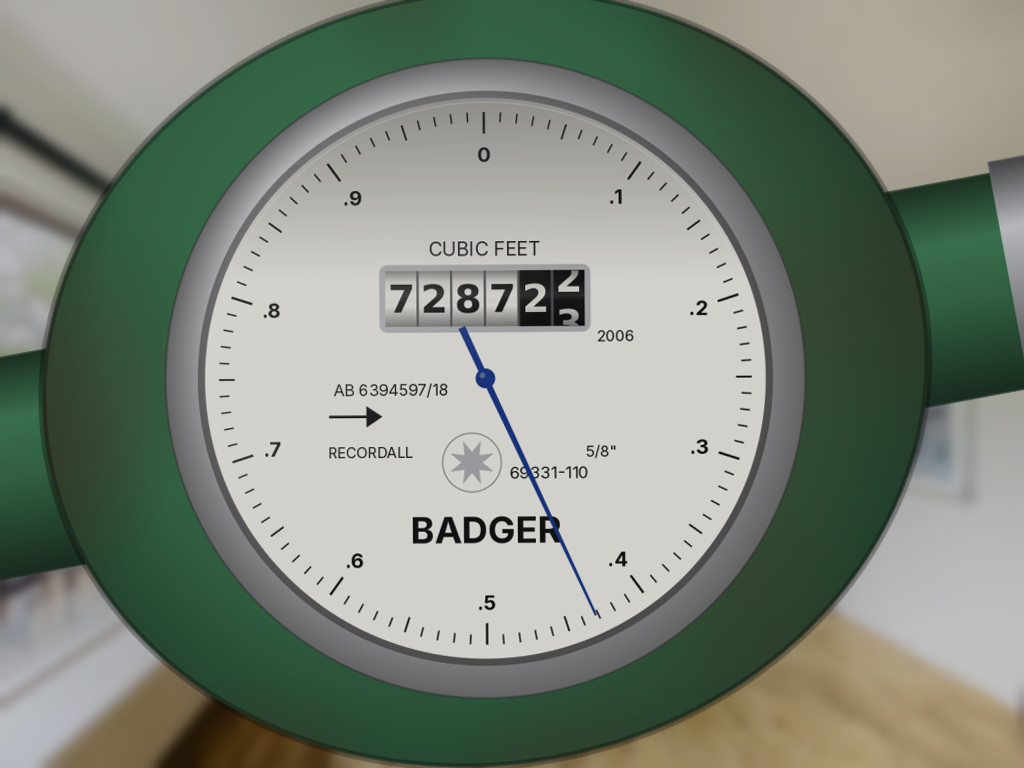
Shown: 728722.43 ft³
